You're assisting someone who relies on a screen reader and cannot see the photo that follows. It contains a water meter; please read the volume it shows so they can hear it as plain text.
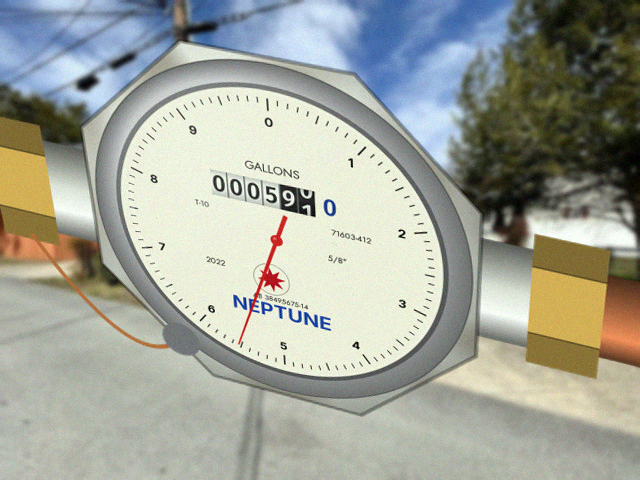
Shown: 5905.5 gal
